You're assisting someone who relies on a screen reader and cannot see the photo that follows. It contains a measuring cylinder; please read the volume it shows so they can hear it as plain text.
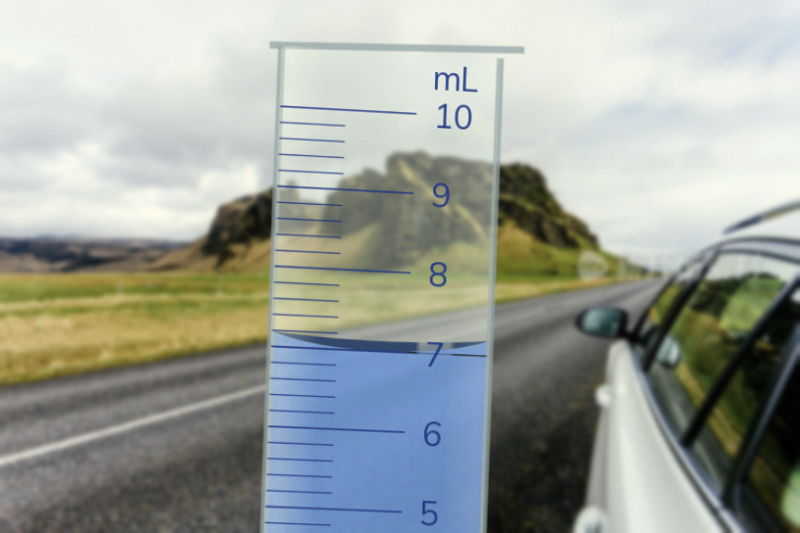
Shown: 7 mL
